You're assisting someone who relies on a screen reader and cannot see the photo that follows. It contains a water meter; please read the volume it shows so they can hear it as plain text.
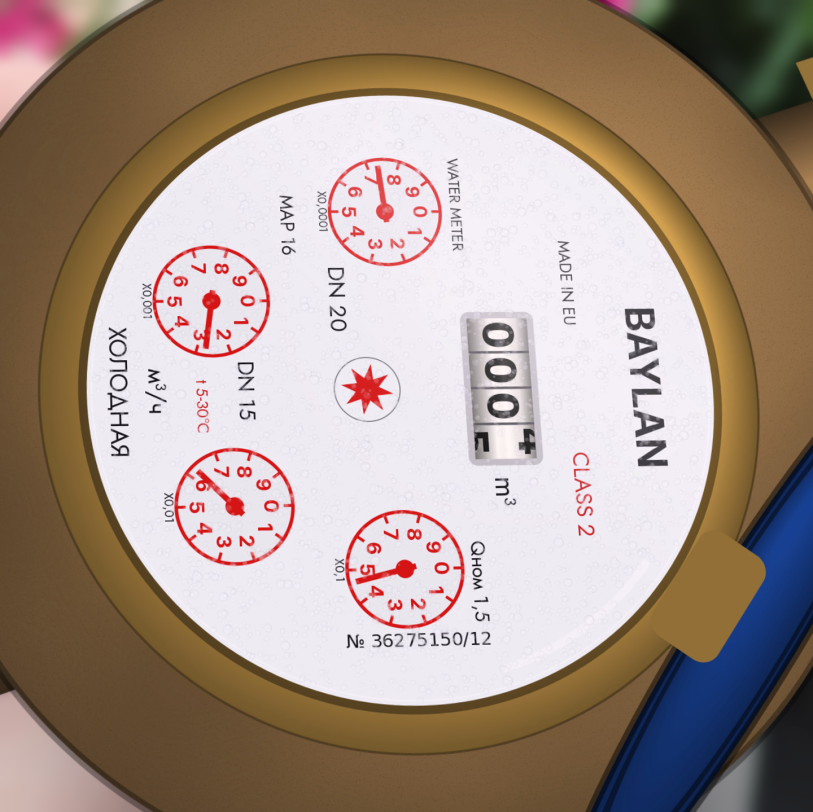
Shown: 4.4627 m³
